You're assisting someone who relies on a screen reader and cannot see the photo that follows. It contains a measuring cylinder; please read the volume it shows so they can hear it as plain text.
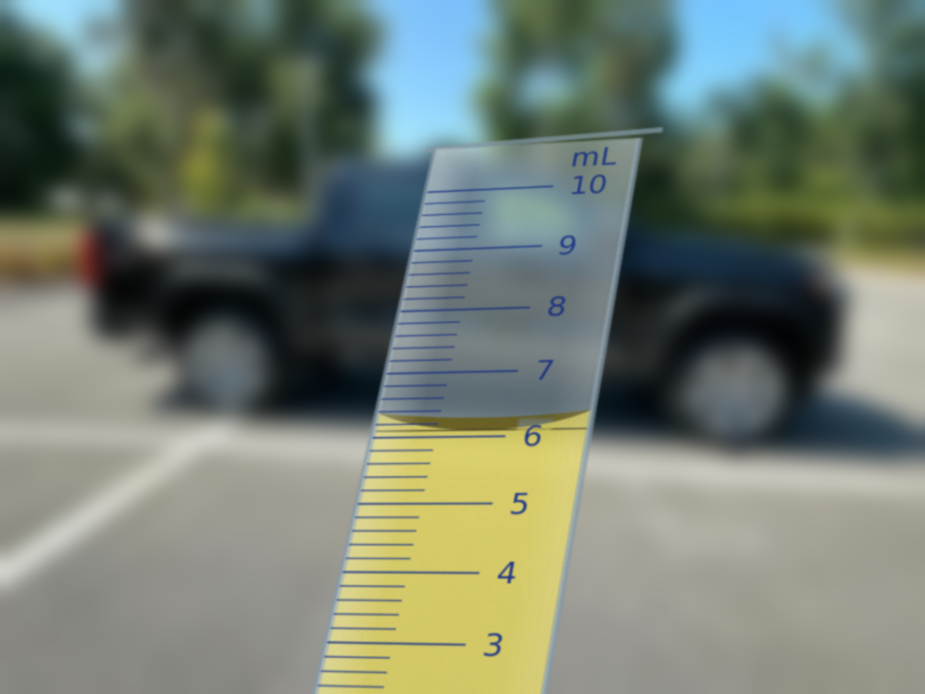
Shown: 6.1 mL
